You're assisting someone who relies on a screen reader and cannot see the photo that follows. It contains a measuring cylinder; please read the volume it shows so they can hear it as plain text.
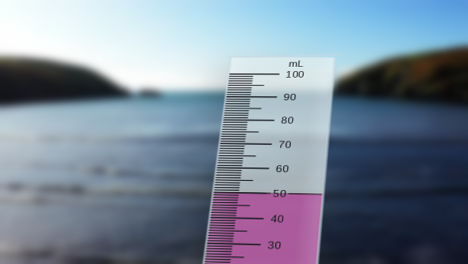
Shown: 50 mL
